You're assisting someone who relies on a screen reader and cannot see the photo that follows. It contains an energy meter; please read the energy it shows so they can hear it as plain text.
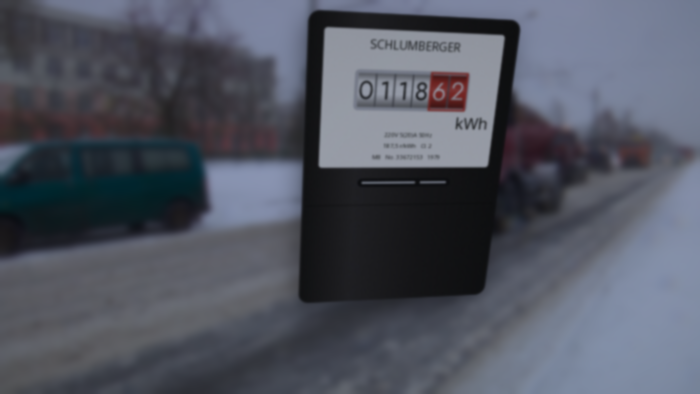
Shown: 118.62 kWh
